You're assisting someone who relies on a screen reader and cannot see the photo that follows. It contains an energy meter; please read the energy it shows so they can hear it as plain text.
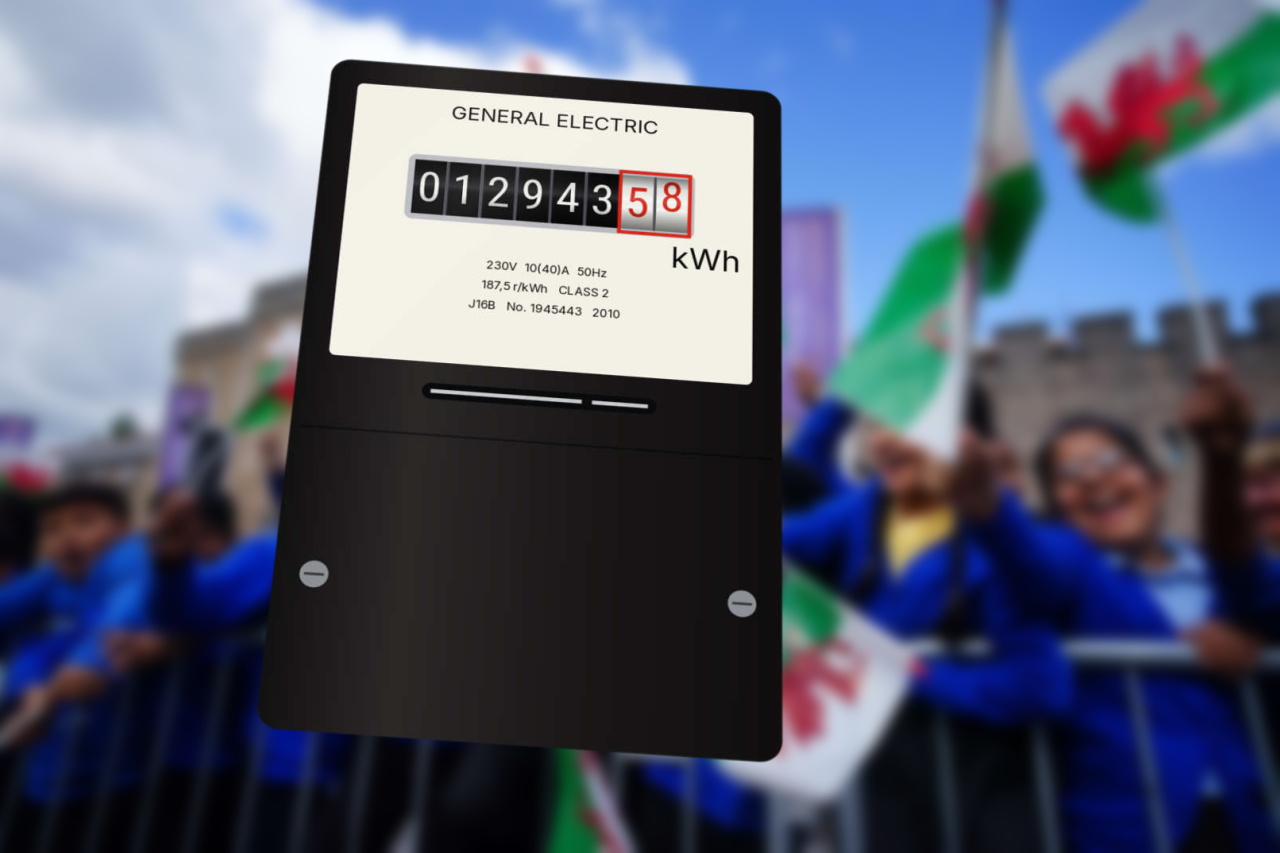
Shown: 12943.58 kWh
